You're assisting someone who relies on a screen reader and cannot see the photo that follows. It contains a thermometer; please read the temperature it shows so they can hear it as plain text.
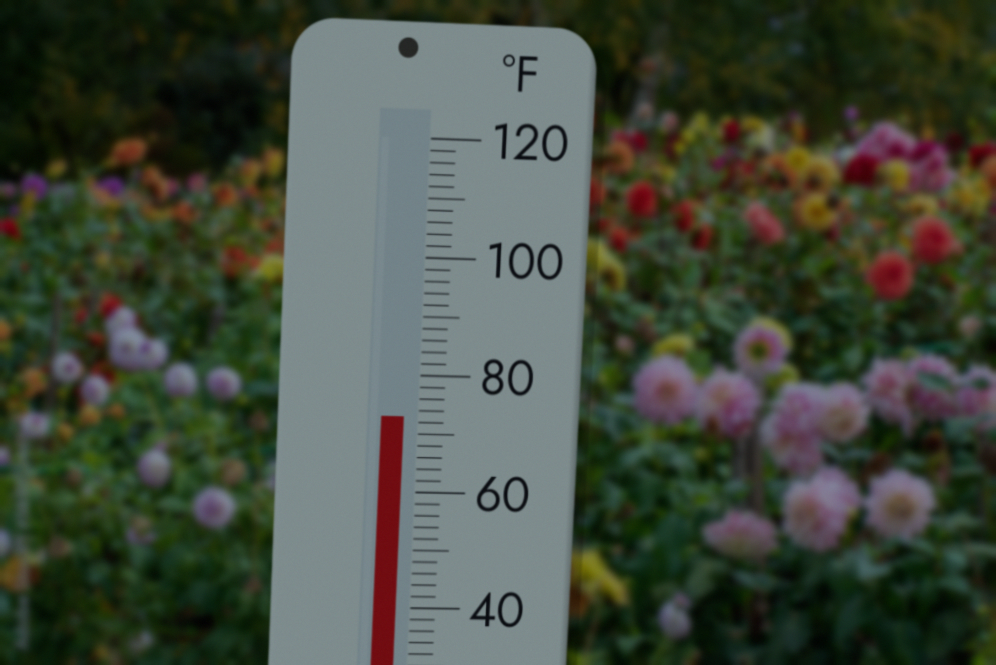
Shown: 73 °F
